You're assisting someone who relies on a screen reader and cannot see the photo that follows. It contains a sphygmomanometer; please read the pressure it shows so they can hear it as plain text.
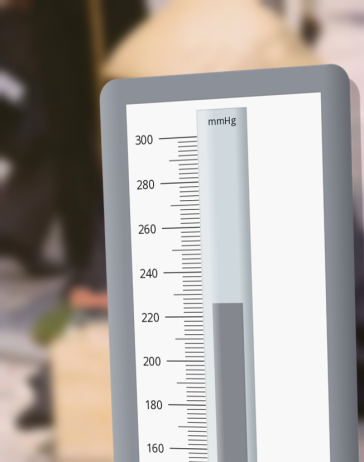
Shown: 226 mmHg
